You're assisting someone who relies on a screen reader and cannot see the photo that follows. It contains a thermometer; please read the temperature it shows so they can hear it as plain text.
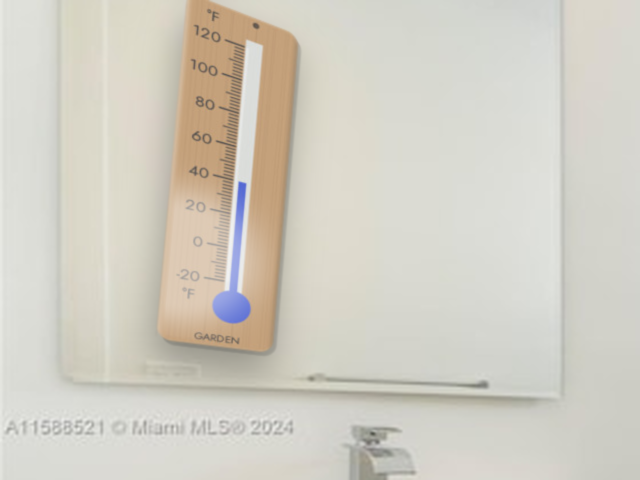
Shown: 40 °F
